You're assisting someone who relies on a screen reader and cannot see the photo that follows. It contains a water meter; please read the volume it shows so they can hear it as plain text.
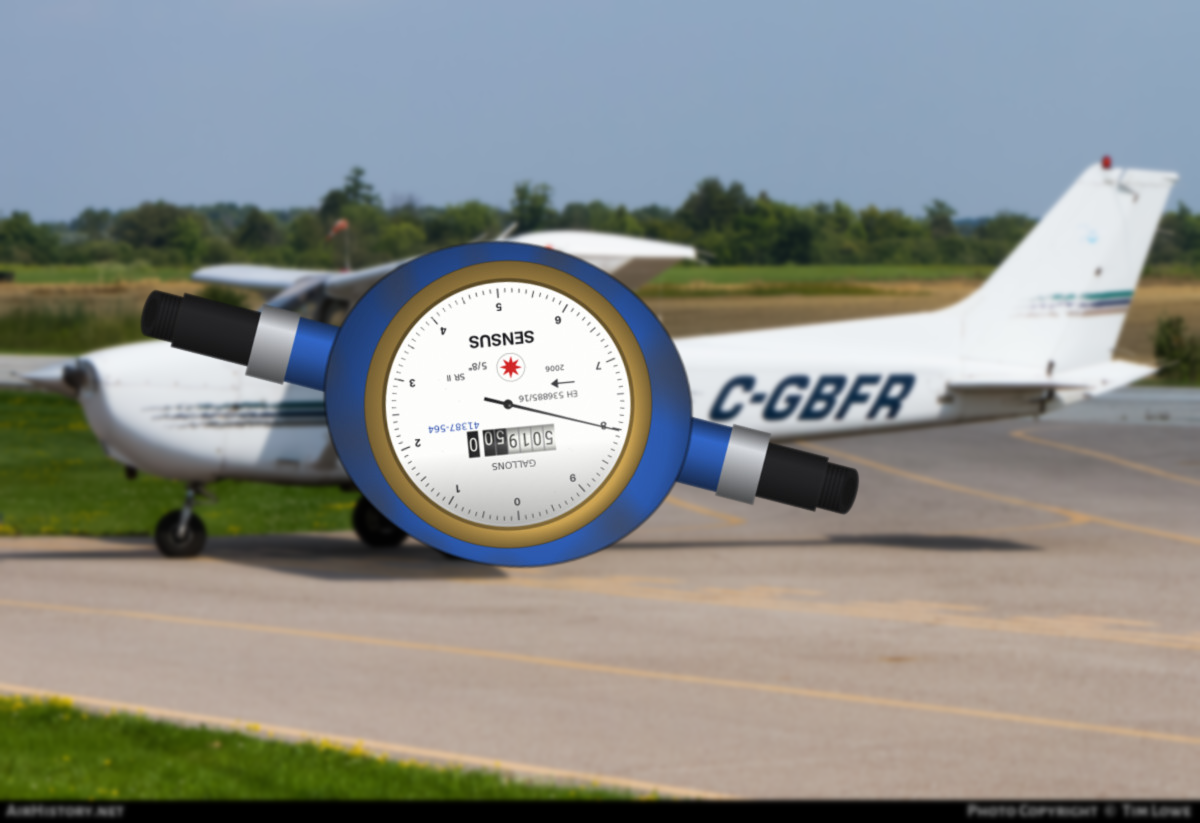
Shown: 5019498.0 gal
